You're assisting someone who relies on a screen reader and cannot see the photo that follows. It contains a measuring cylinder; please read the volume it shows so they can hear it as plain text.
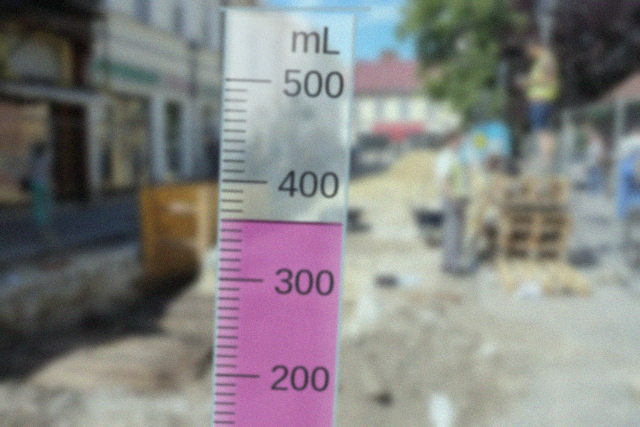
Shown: 360 mL
